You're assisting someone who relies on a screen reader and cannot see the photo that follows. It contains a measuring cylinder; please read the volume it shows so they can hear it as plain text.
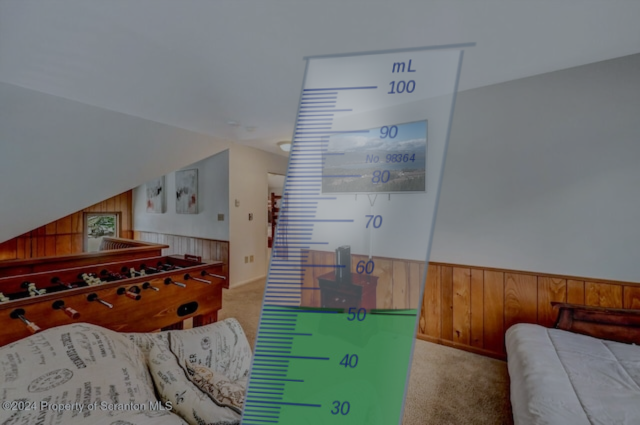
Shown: 50 mL
